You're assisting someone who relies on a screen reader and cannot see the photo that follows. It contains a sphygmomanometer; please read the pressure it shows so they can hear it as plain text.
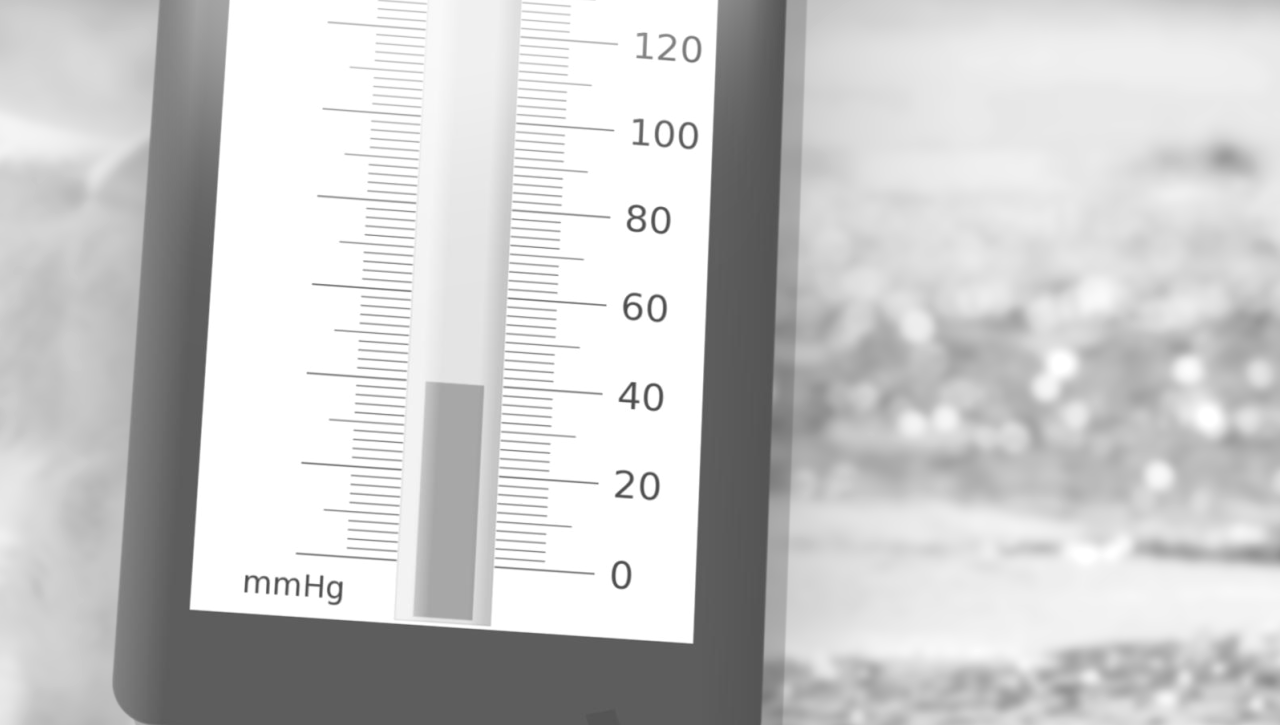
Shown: 40 mmHg
